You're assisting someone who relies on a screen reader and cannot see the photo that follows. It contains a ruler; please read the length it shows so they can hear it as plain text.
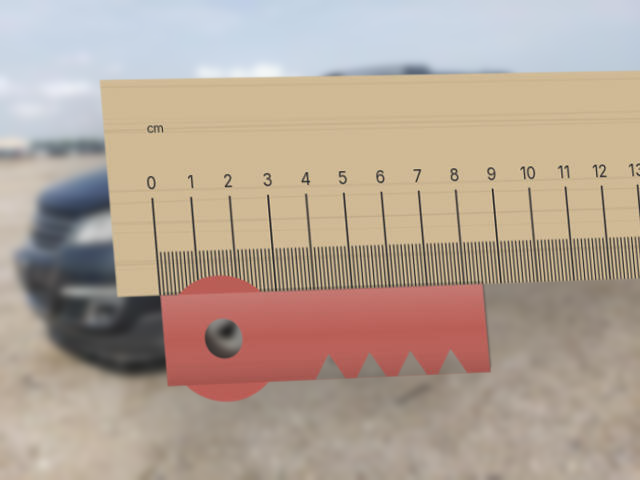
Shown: 8.5 cm
